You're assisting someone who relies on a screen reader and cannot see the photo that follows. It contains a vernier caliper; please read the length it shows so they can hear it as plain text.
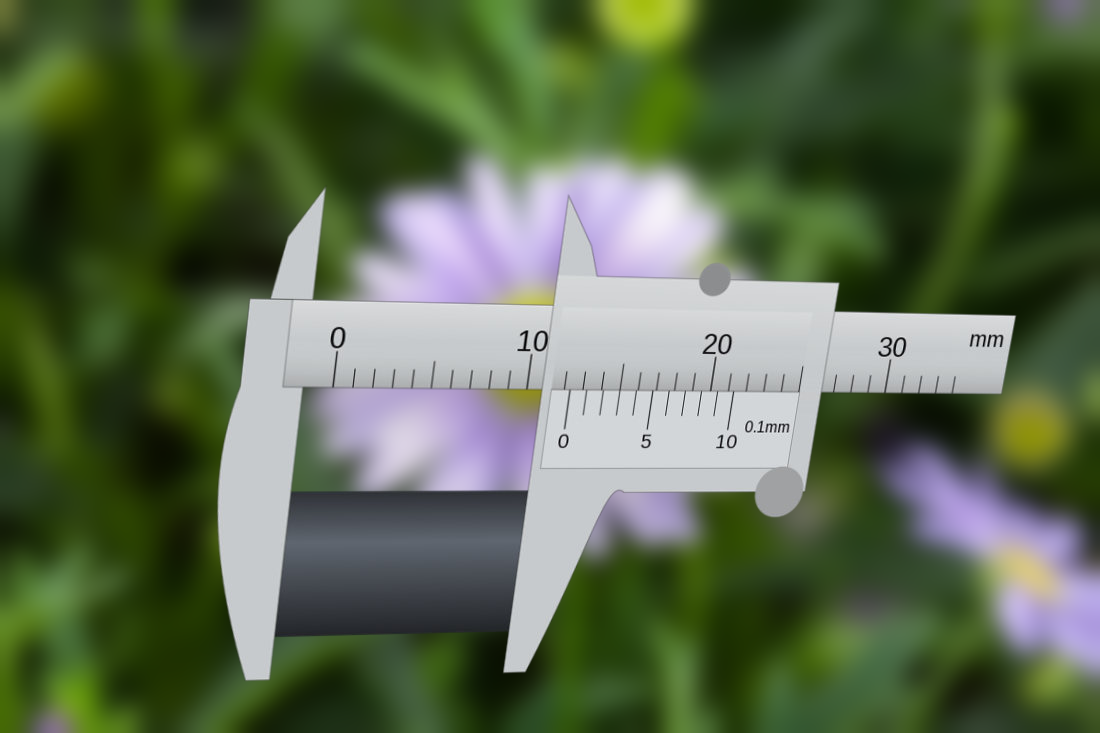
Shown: 12.3 mm
